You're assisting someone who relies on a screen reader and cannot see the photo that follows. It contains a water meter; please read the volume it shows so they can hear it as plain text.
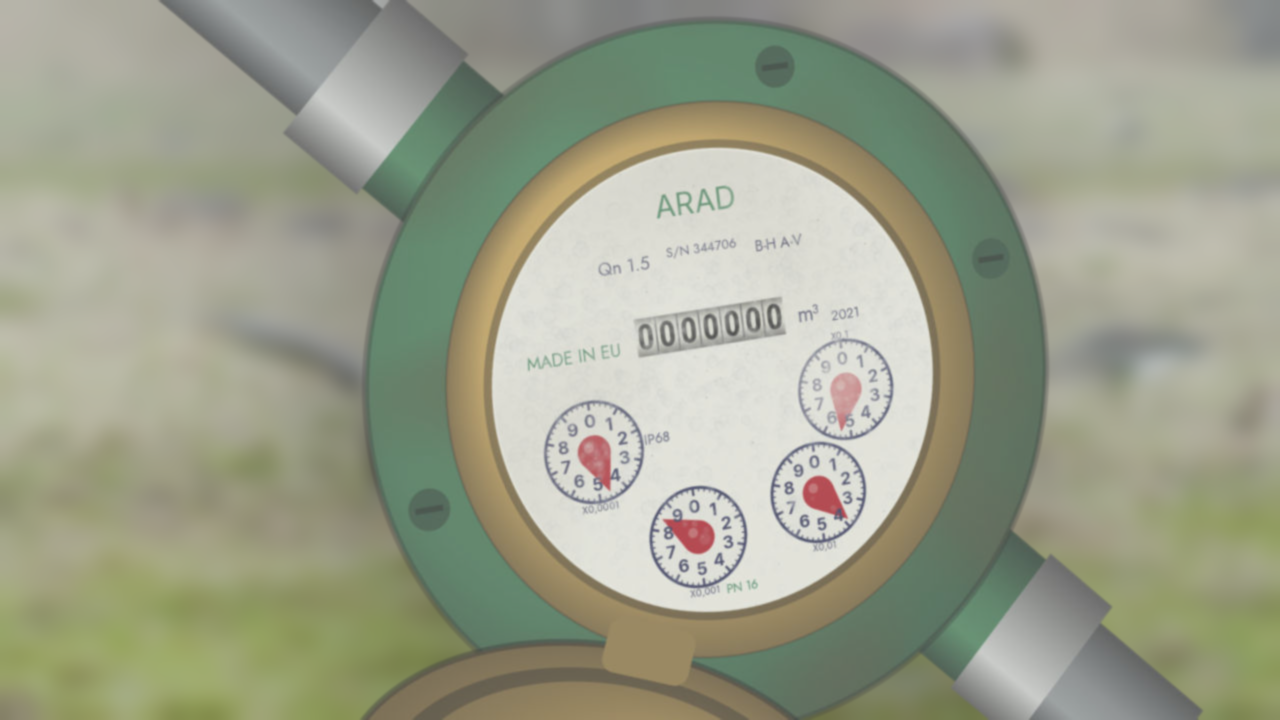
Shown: 0.5384 m³
